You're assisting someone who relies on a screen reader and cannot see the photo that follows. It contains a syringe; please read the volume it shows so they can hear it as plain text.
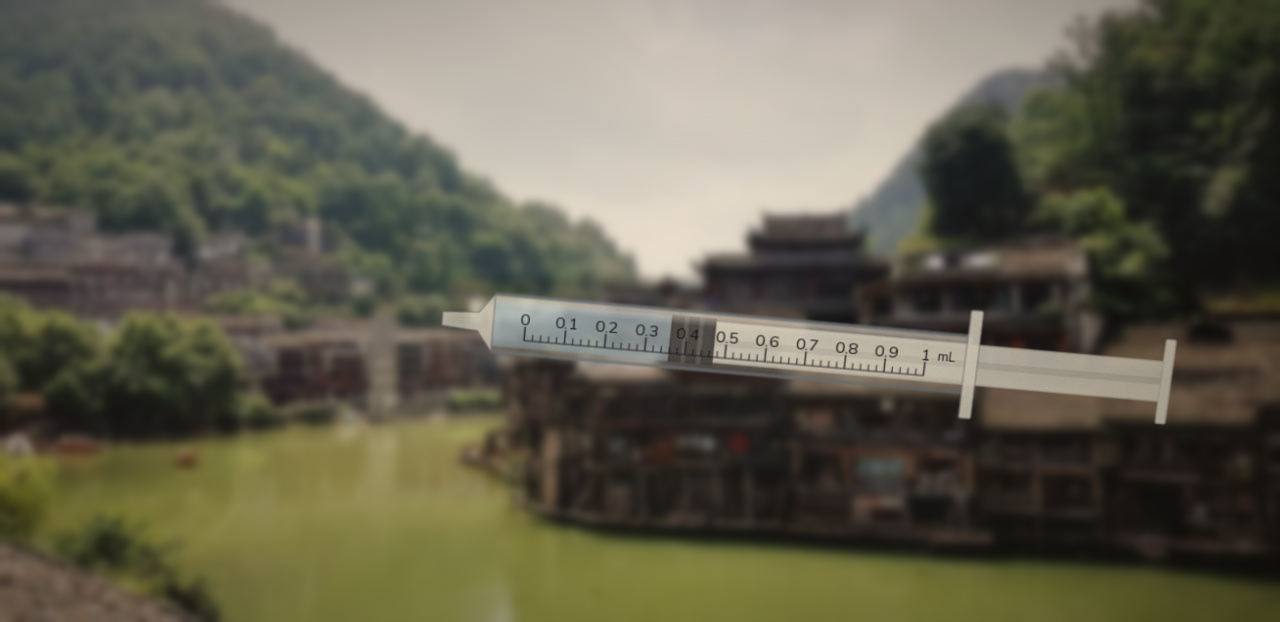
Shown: 0.36 mL
